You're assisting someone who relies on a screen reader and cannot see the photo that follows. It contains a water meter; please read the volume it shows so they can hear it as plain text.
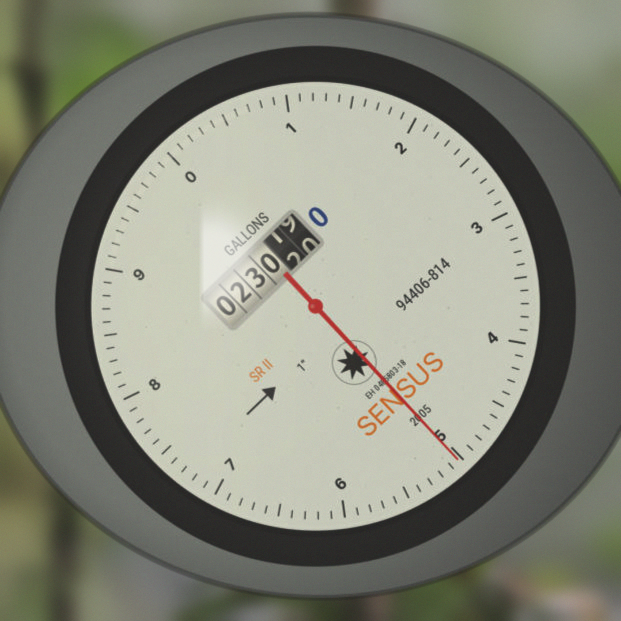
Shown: 230195.0 gal
